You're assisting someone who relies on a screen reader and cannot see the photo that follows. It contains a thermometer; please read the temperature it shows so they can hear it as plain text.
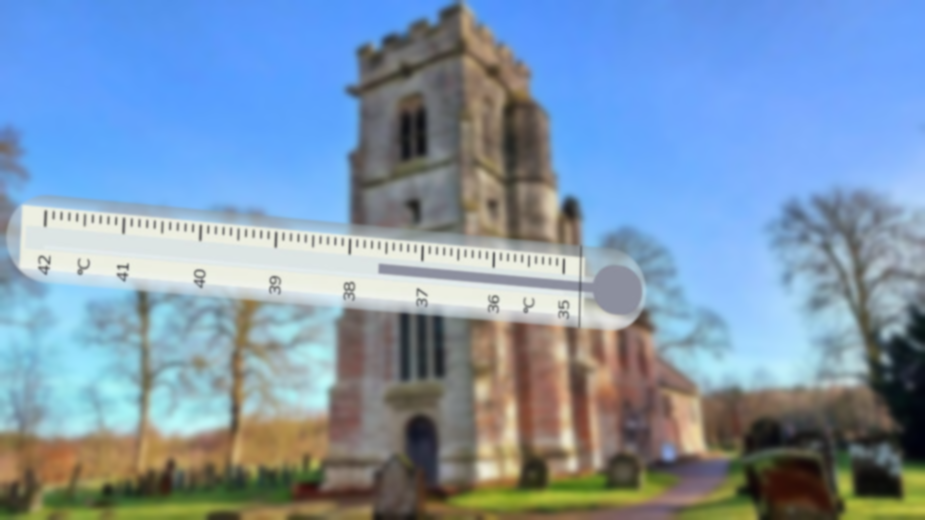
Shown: 37.6 °C
